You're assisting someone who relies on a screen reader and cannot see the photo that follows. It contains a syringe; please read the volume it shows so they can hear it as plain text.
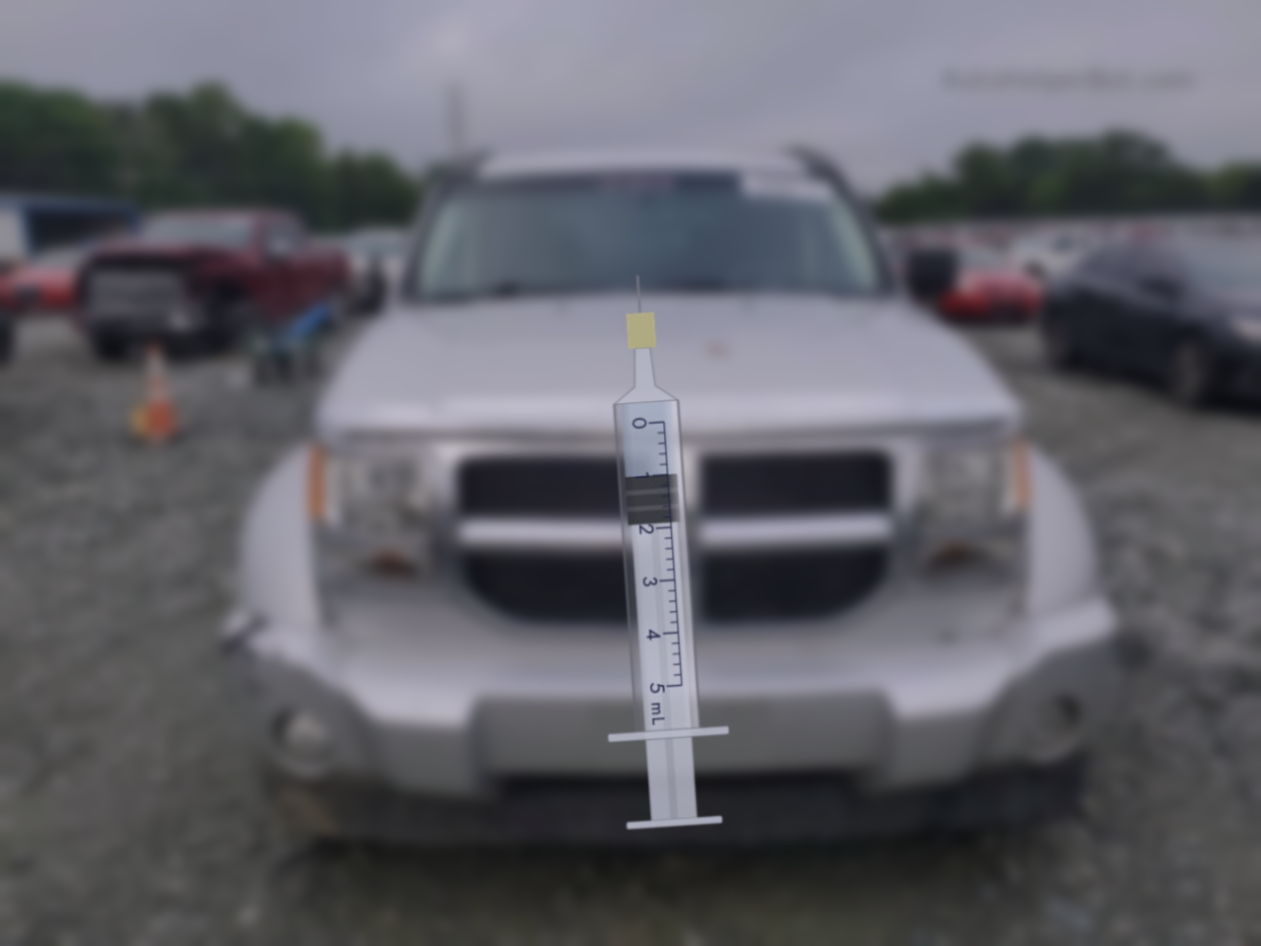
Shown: 1 mL
